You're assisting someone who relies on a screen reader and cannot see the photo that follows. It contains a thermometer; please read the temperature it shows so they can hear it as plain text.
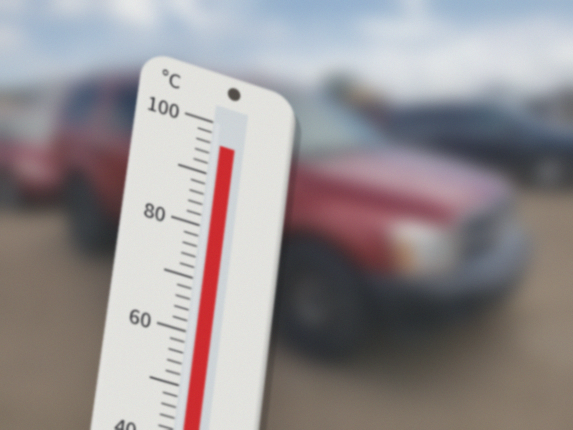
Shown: 96 °C
